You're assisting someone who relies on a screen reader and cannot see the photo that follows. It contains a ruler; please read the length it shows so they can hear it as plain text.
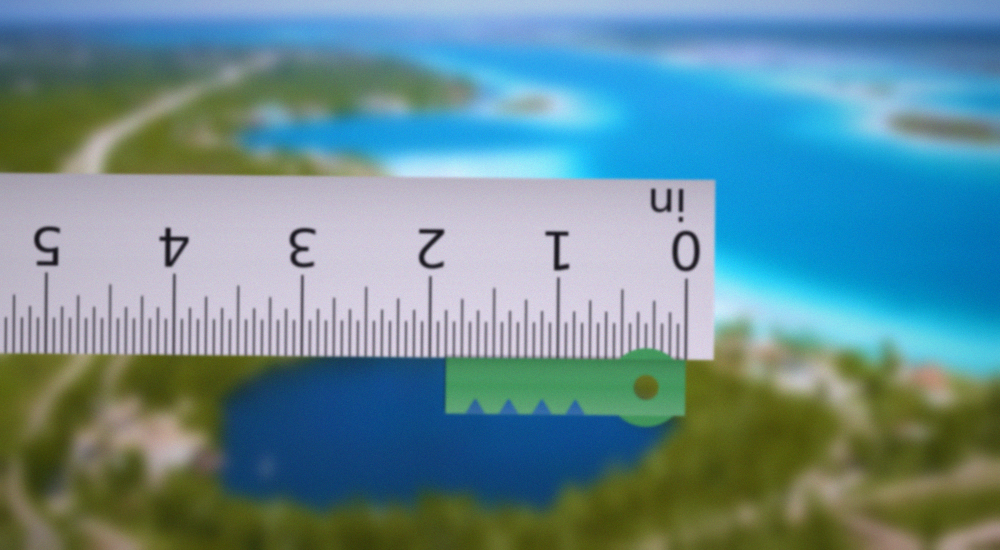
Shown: 1.875 in
